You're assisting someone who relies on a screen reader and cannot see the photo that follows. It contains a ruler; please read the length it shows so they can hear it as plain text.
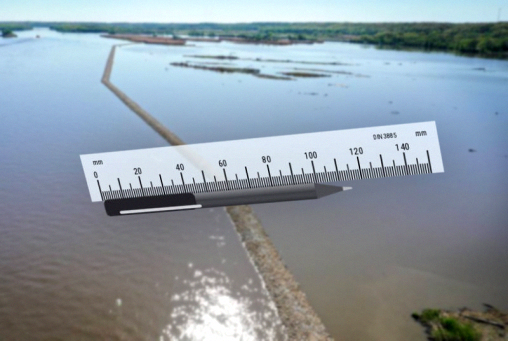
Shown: 115 mm
